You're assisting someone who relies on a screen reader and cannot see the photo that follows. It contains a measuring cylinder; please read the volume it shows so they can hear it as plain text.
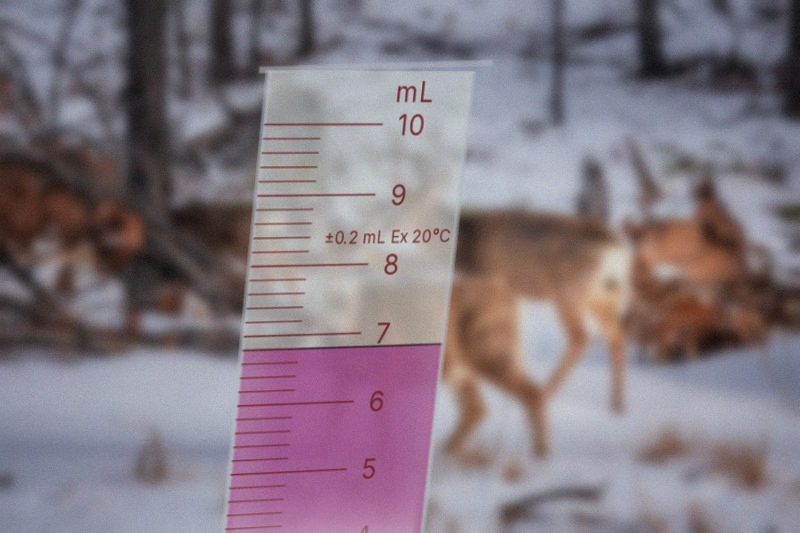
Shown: 6.8 mL
